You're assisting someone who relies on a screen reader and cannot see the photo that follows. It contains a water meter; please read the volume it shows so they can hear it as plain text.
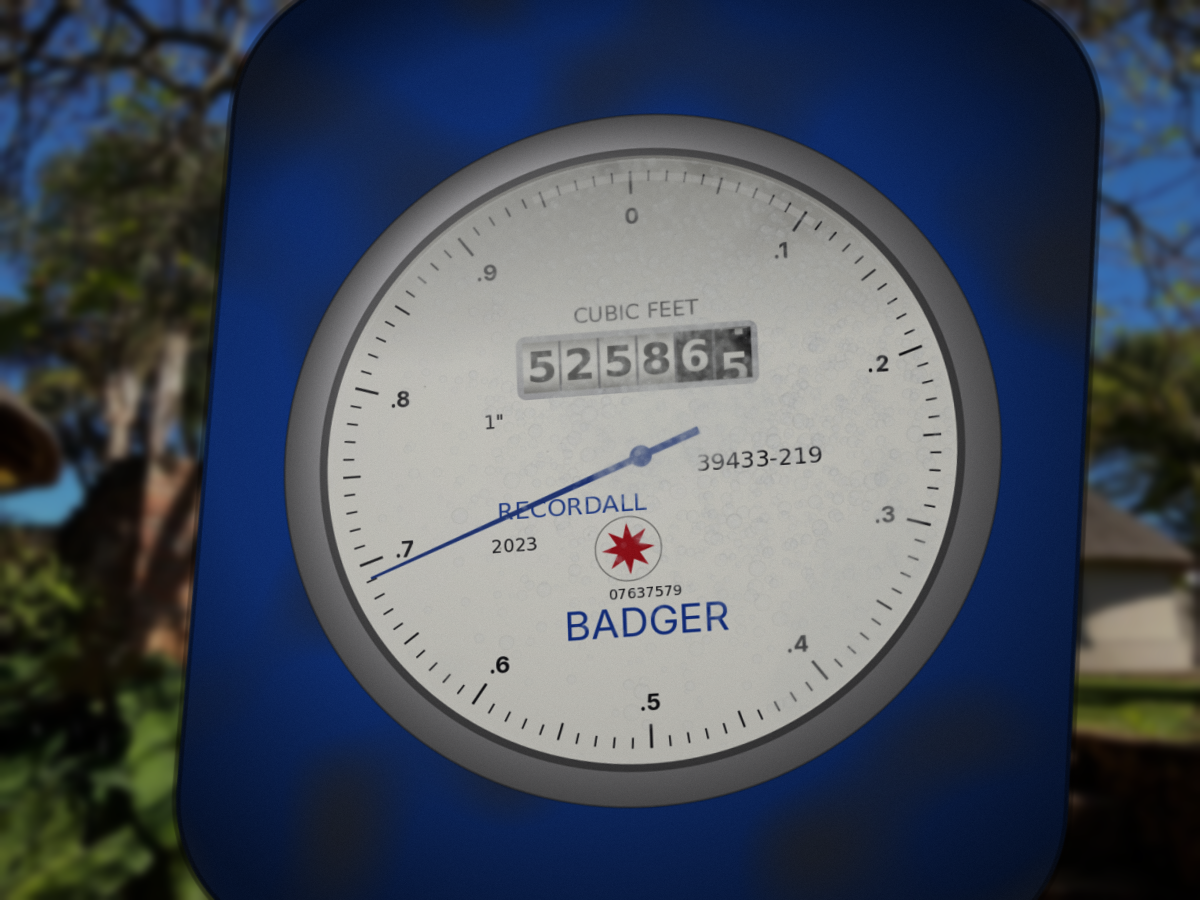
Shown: 525864.69 ft³
